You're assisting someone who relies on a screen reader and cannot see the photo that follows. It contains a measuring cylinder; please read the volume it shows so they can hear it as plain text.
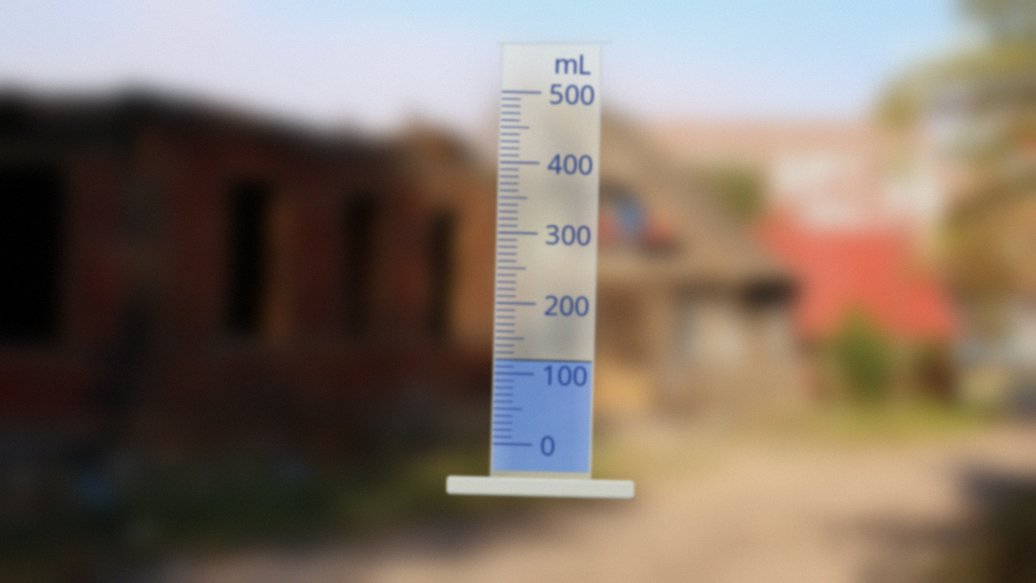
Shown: 120 mL
